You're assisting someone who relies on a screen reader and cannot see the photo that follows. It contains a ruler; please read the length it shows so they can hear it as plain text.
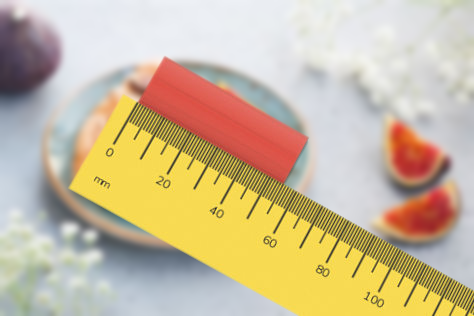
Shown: 55 mm
